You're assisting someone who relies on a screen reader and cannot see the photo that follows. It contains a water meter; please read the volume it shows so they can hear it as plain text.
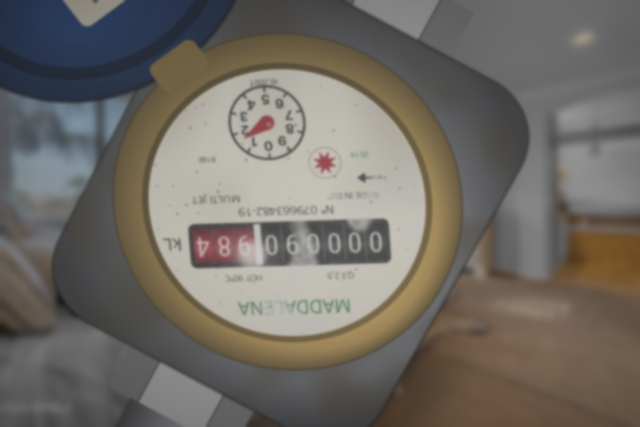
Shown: 90.9841 kL
